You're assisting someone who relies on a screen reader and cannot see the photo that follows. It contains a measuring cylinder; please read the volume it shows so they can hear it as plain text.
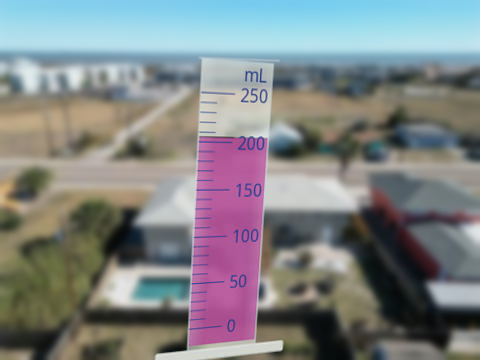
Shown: 205 mL
